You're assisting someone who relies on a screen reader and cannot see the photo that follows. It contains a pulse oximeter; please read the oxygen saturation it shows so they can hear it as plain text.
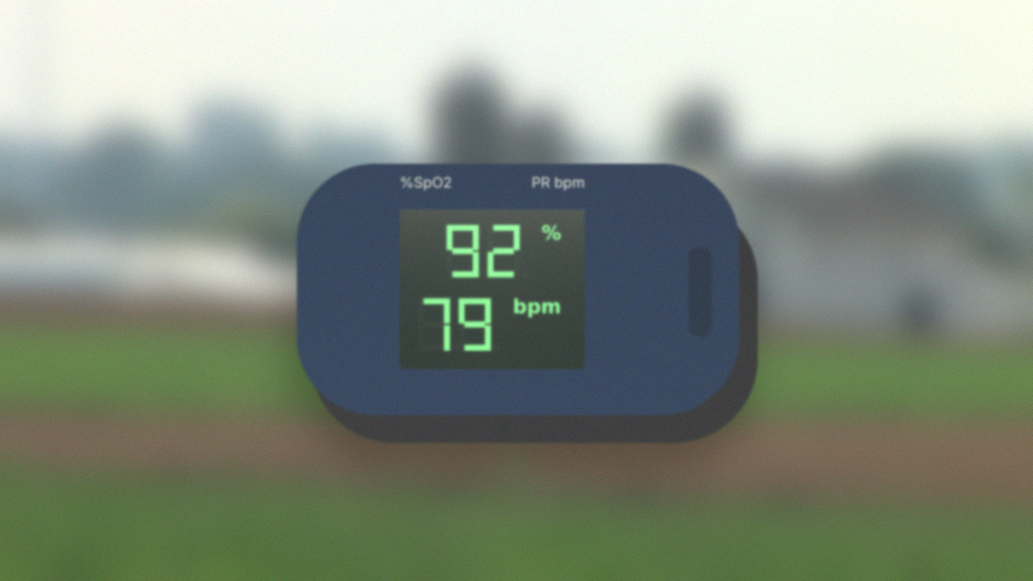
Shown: 92 %
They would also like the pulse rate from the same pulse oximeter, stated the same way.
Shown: 79 bpm
